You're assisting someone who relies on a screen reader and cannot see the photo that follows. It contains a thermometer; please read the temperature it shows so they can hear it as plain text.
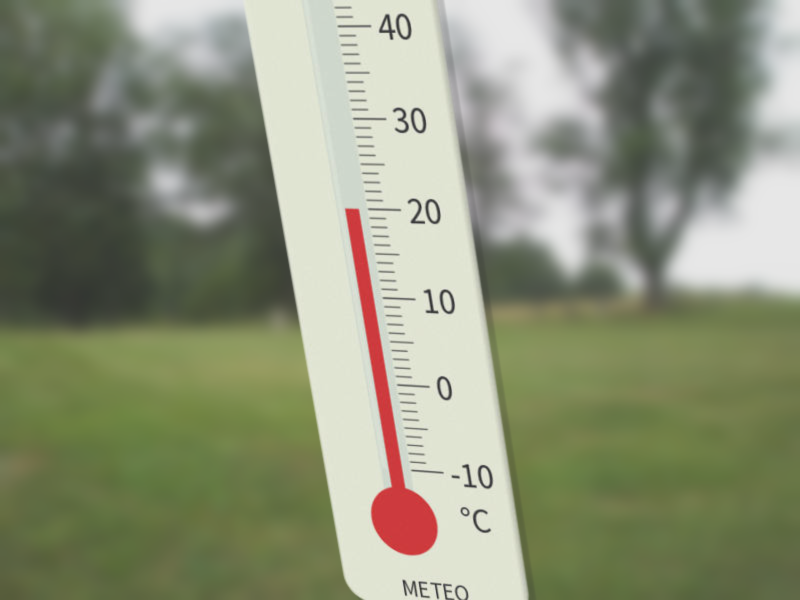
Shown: 20 °C
